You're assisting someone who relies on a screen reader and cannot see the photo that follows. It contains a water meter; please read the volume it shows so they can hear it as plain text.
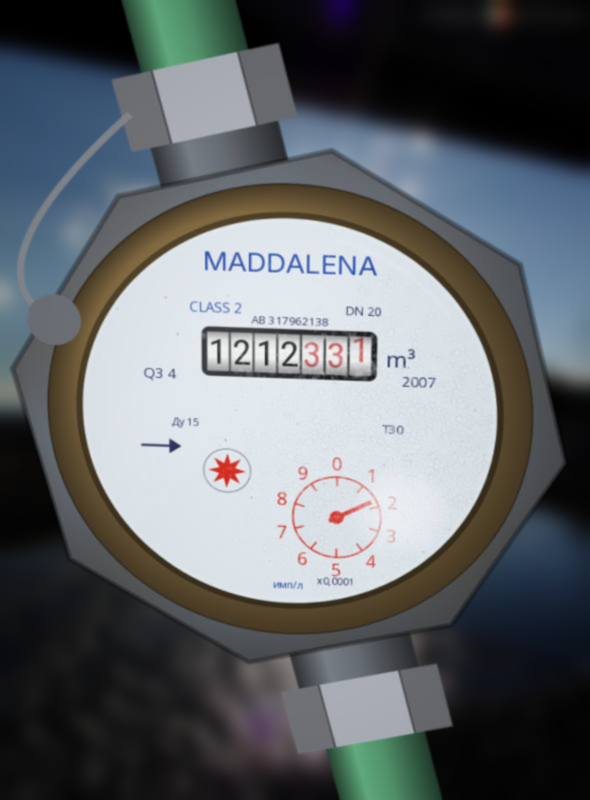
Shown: 1212.3311 m³
